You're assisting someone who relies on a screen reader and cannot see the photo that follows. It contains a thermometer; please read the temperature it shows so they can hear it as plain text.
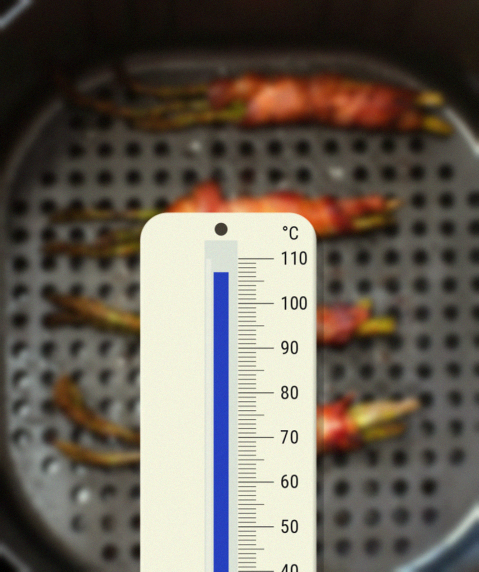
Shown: 107 °C
